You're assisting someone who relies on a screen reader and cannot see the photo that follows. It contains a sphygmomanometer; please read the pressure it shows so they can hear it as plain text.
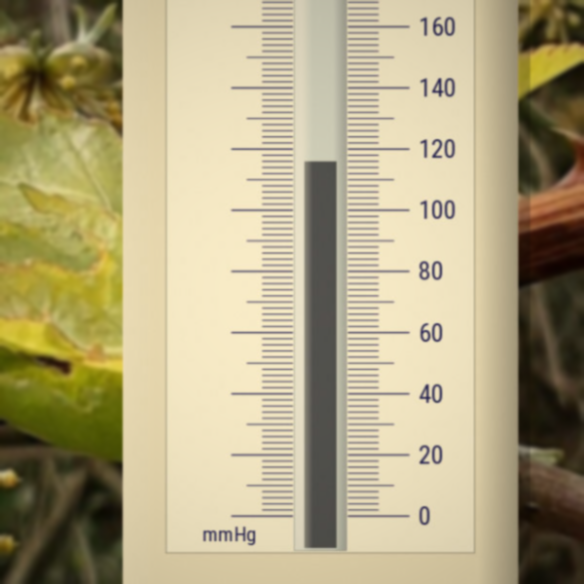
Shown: 116 mmHg
